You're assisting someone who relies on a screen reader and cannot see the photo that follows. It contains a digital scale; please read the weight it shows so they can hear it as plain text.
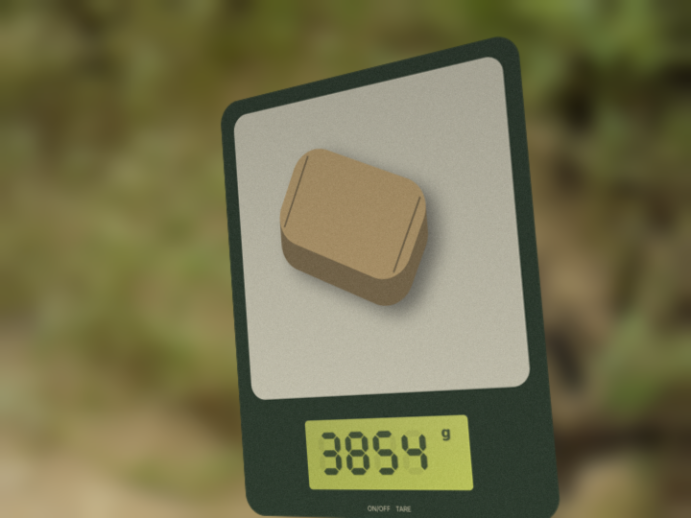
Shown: 3854 g
